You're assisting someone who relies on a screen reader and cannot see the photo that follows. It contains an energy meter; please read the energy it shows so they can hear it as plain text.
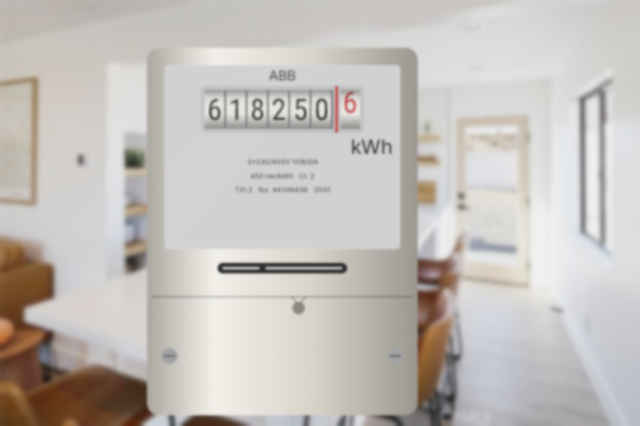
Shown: 618250.6 kWh
